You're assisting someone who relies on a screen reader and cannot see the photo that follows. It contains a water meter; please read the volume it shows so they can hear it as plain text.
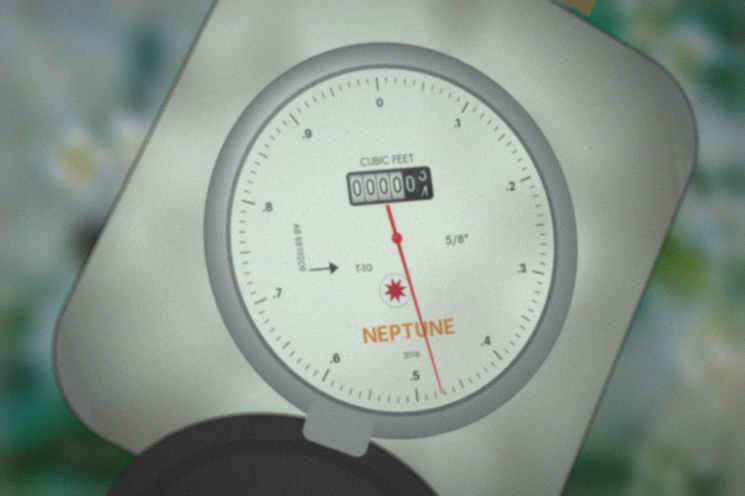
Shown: 3.47 ft³
